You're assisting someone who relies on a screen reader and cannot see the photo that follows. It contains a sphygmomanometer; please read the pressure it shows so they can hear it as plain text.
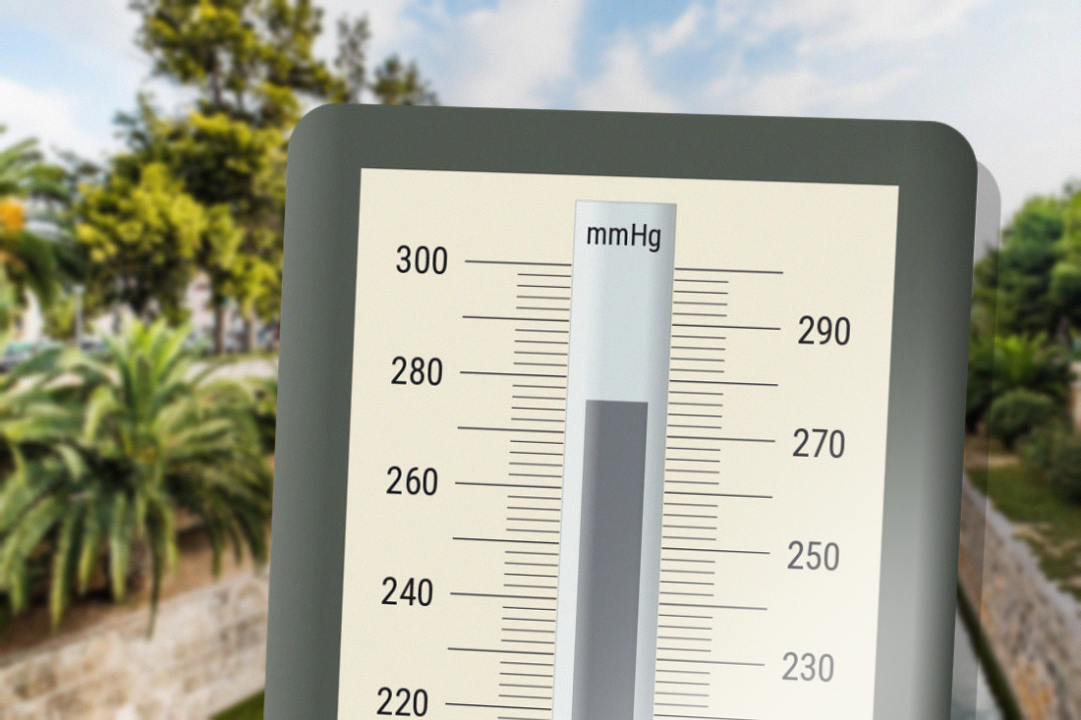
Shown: 276 mmHg
